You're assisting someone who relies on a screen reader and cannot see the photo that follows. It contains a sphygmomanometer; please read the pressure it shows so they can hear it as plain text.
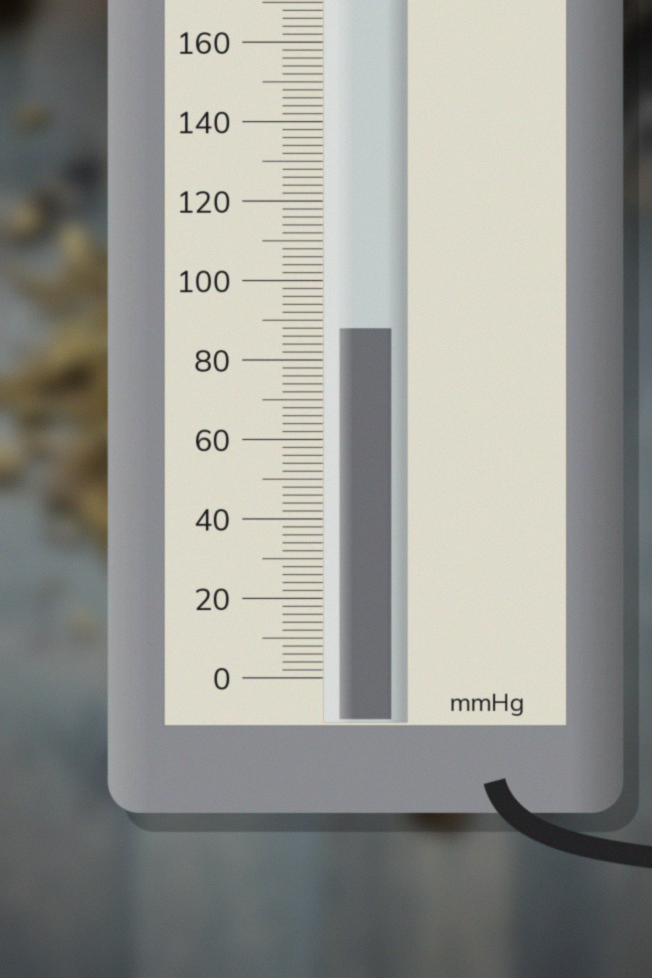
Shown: 88 mmHg
